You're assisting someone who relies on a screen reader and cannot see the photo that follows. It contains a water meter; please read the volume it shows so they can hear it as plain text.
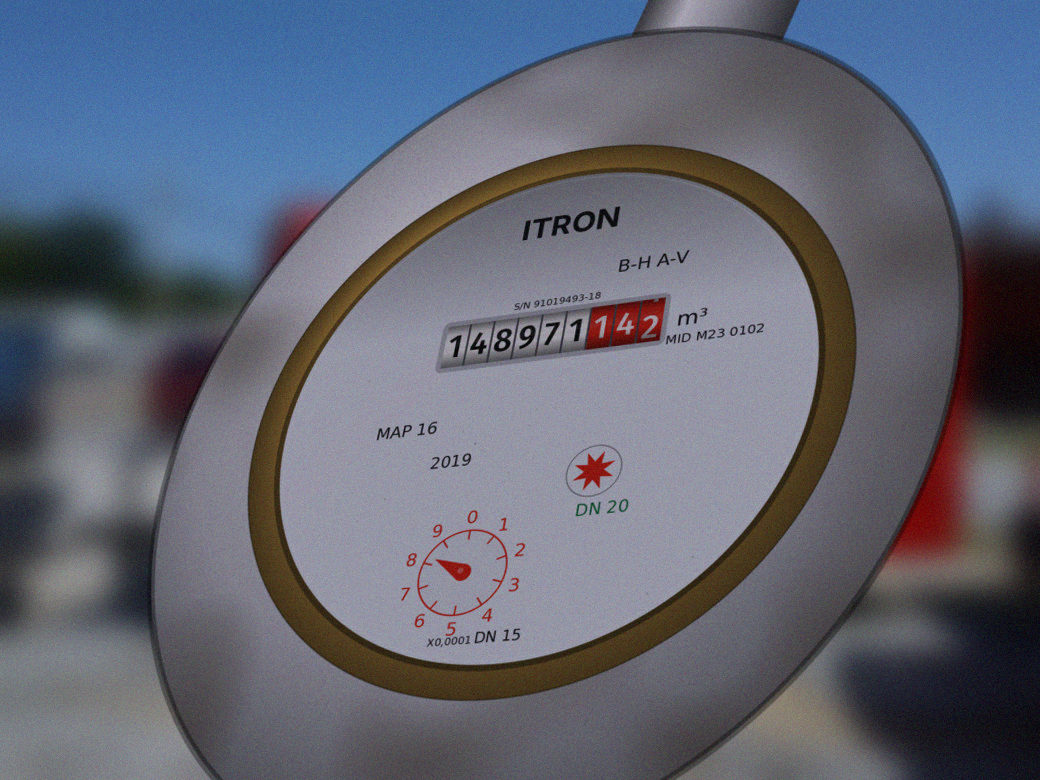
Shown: 148971.1418 m³
